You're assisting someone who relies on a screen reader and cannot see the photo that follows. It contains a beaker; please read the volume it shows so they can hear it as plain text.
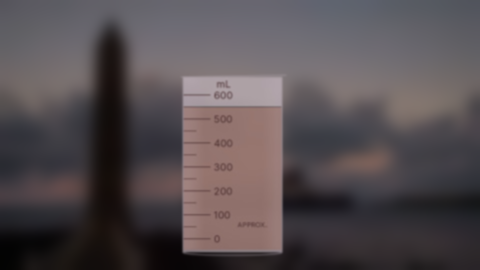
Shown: 550 mL
